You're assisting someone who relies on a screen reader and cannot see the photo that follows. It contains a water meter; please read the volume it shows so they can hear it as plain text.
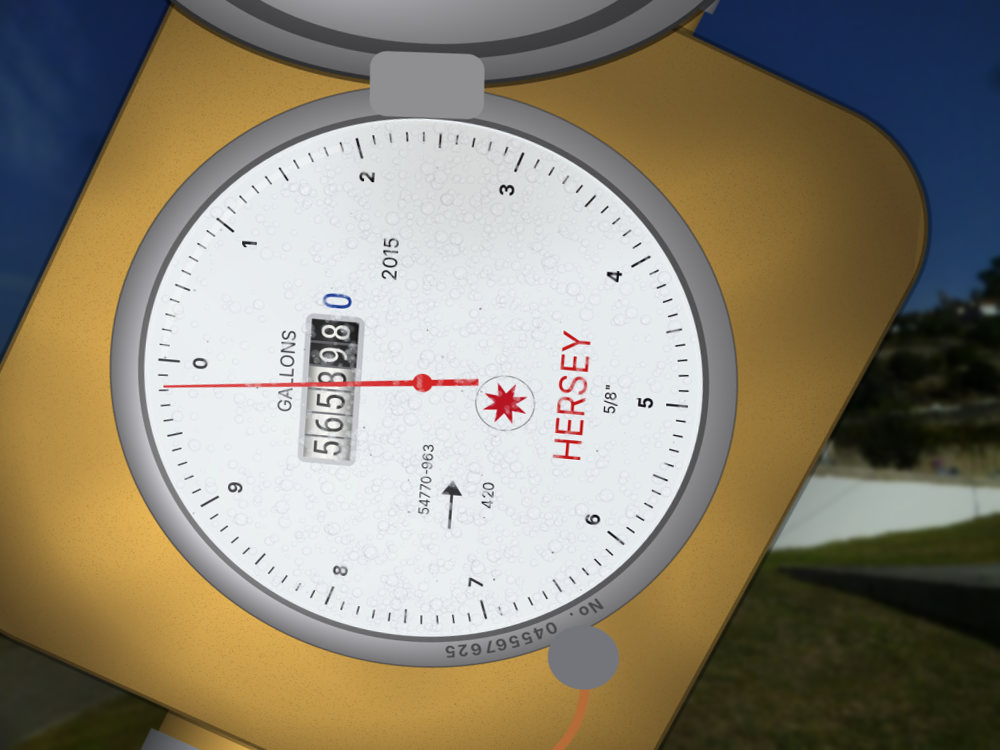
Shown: 5658979.8 gal
